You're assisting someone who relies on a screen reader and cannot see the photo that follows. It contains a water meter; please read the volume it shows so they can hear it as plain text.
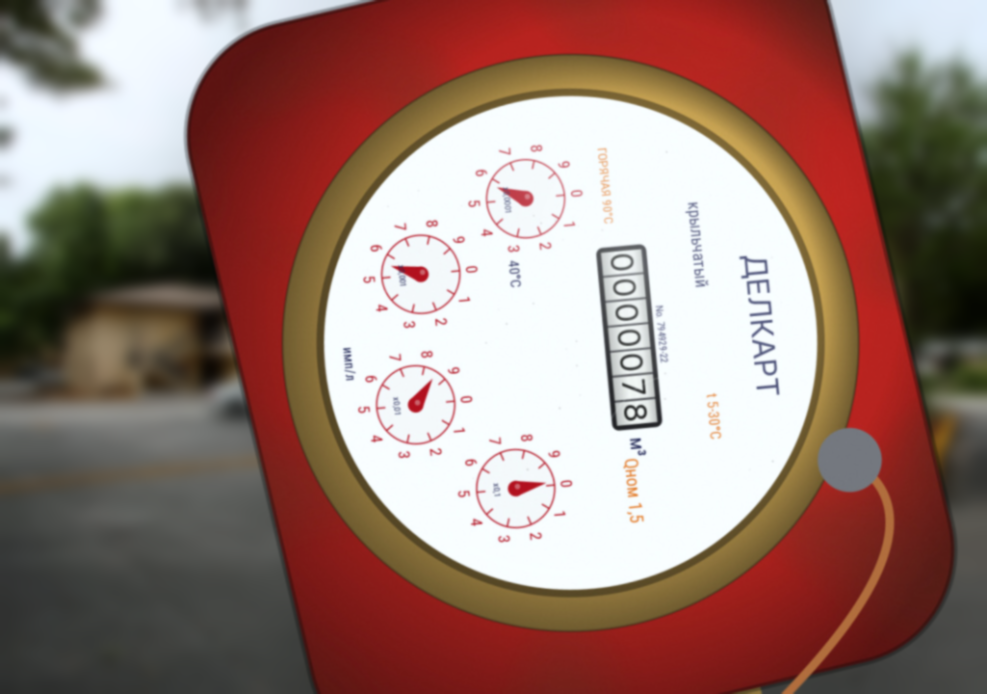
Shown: 77.9855 m³
